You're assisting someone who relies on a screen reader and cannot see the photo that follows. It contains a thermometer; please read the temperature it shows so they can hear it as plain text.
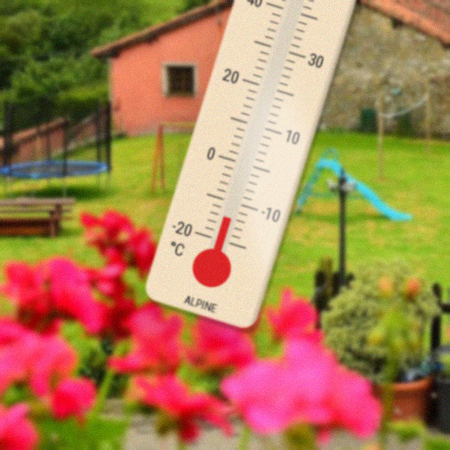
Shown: -14 °C
